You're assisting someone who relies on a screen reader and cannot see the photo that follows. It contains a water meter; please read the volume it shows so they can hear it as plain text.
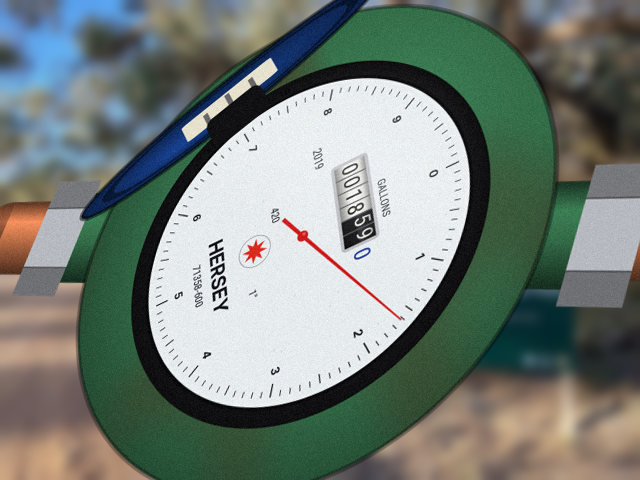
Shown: 18591.6 gal
